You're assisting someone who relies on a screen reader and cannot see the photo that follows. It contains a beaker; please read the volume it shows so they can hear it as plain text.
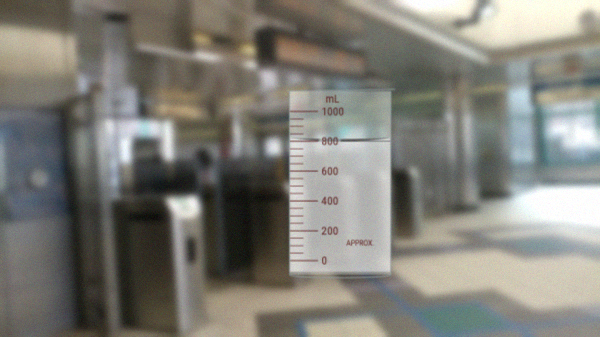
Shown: 800 mL
